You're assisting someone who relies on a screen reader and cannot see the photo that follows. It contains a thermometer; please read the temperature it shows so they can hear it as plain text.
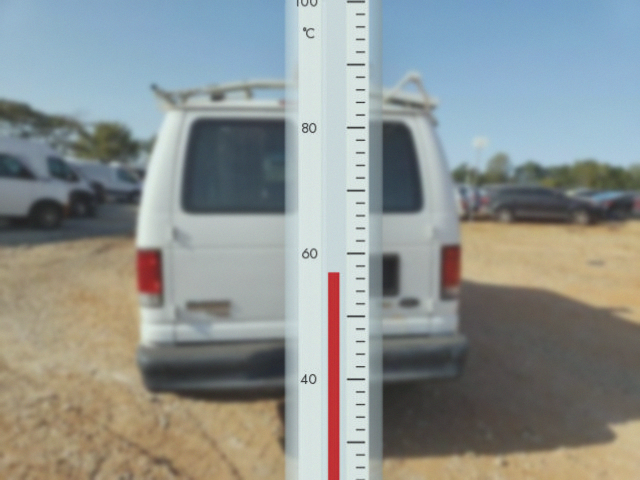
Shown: 57 °C
